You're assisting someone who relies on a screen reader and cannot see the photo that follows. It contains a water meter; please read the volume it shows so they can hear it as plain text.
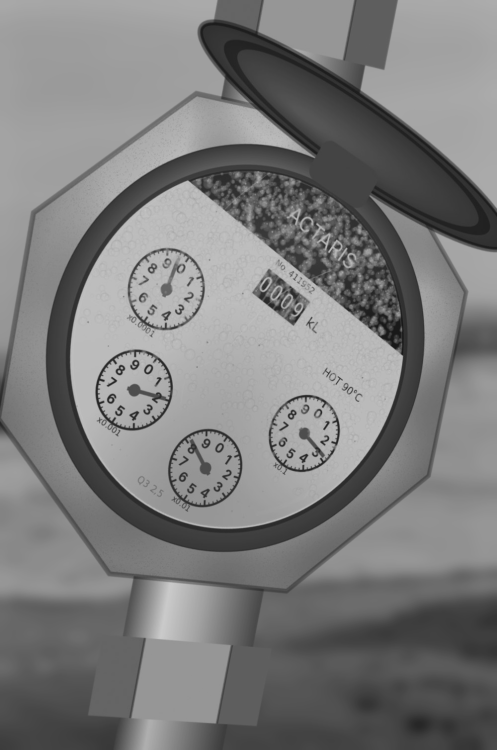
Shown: 9.2819 kL
